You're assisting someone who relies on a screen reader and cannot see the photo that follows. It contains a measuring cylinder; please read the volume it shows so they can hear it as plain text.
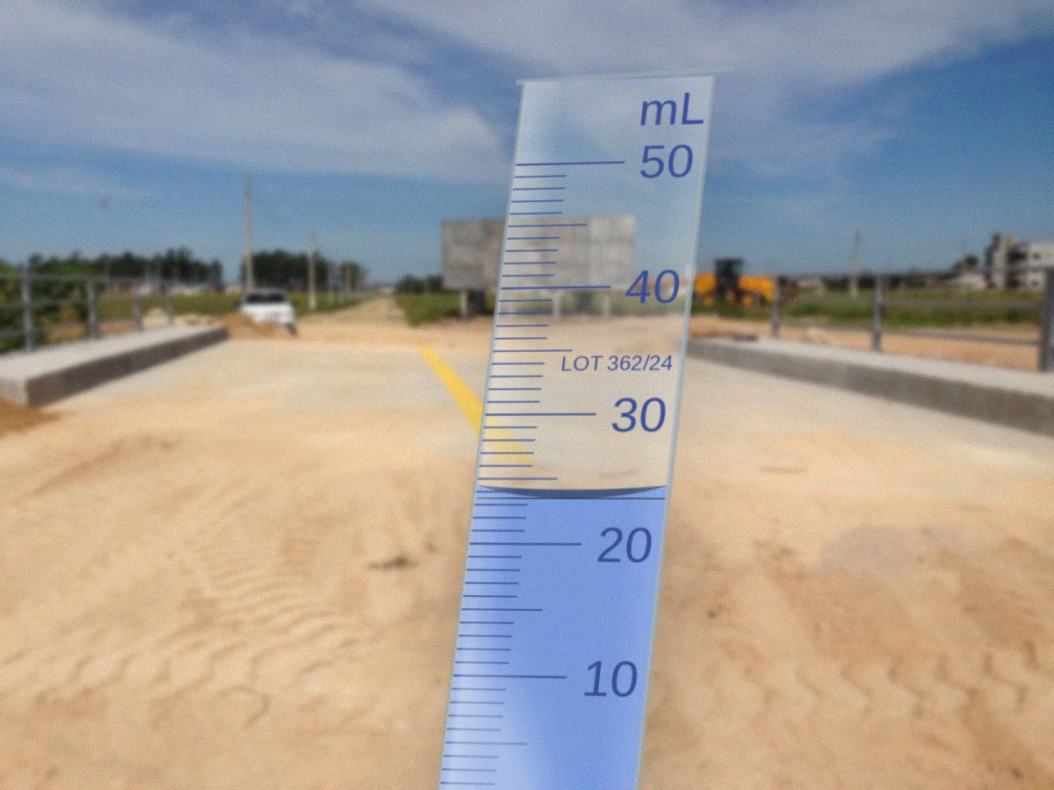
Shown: 23.5 mL
